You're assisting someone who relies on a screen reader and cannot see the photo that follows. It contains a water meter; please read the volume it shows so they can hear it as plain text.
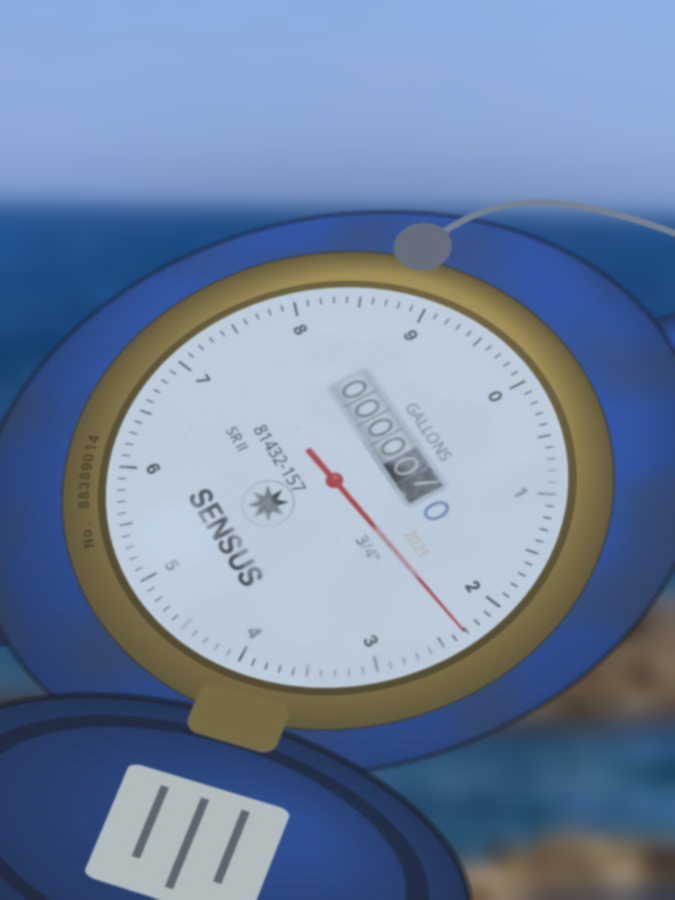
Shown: 72.3 gal
